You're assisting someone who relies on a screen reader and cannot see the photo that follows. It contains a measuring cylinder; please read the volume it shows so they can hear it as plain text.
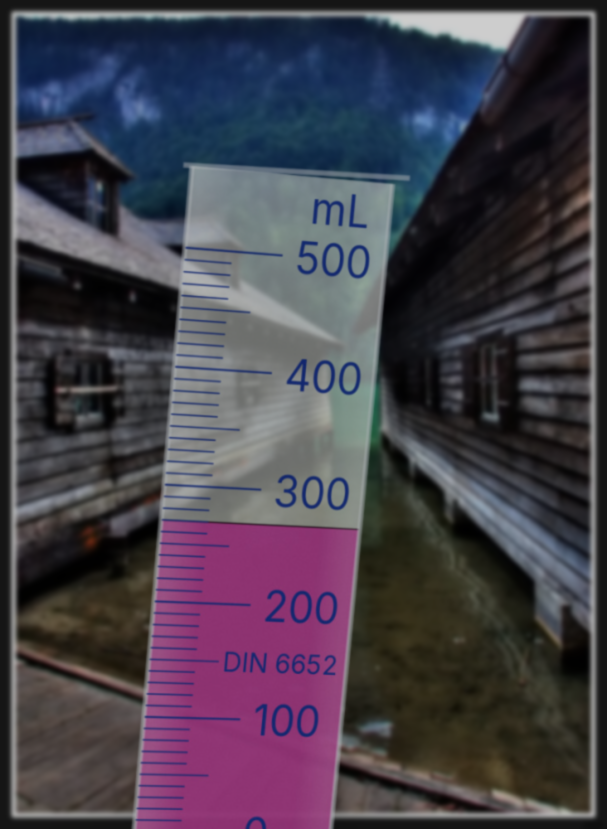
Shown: 270 mL
